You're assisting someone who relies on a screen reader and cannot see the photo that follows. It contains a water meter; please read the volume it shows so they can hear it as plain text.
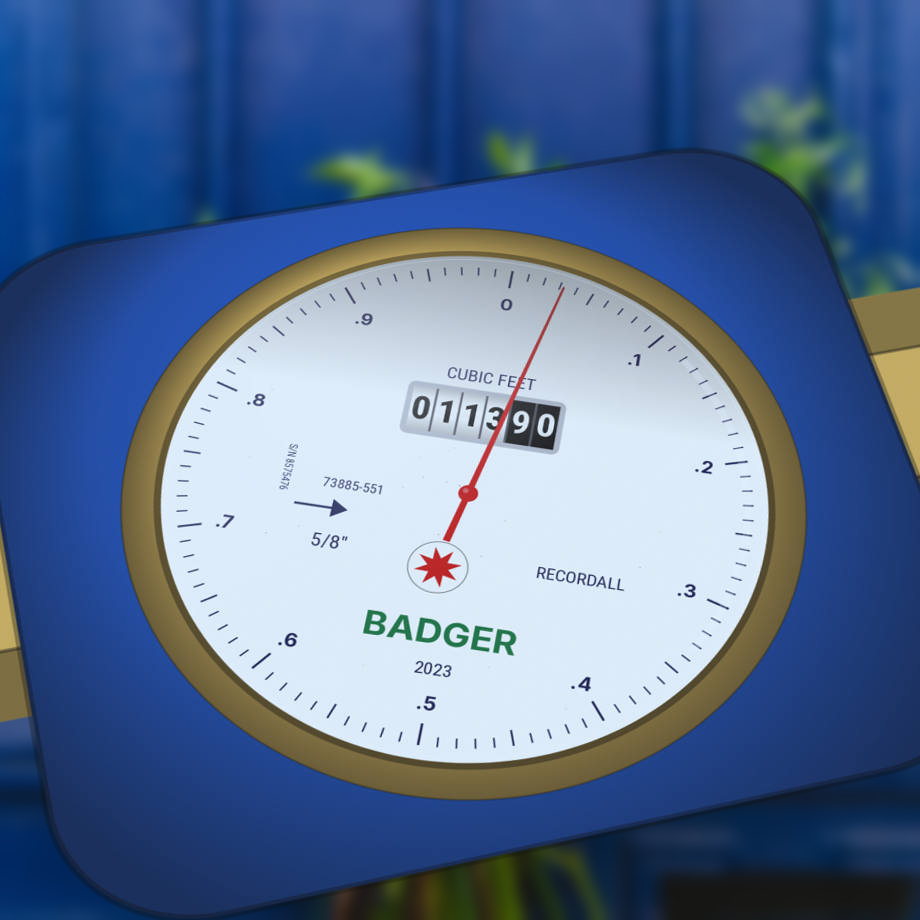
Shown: 11390.03 ft³
